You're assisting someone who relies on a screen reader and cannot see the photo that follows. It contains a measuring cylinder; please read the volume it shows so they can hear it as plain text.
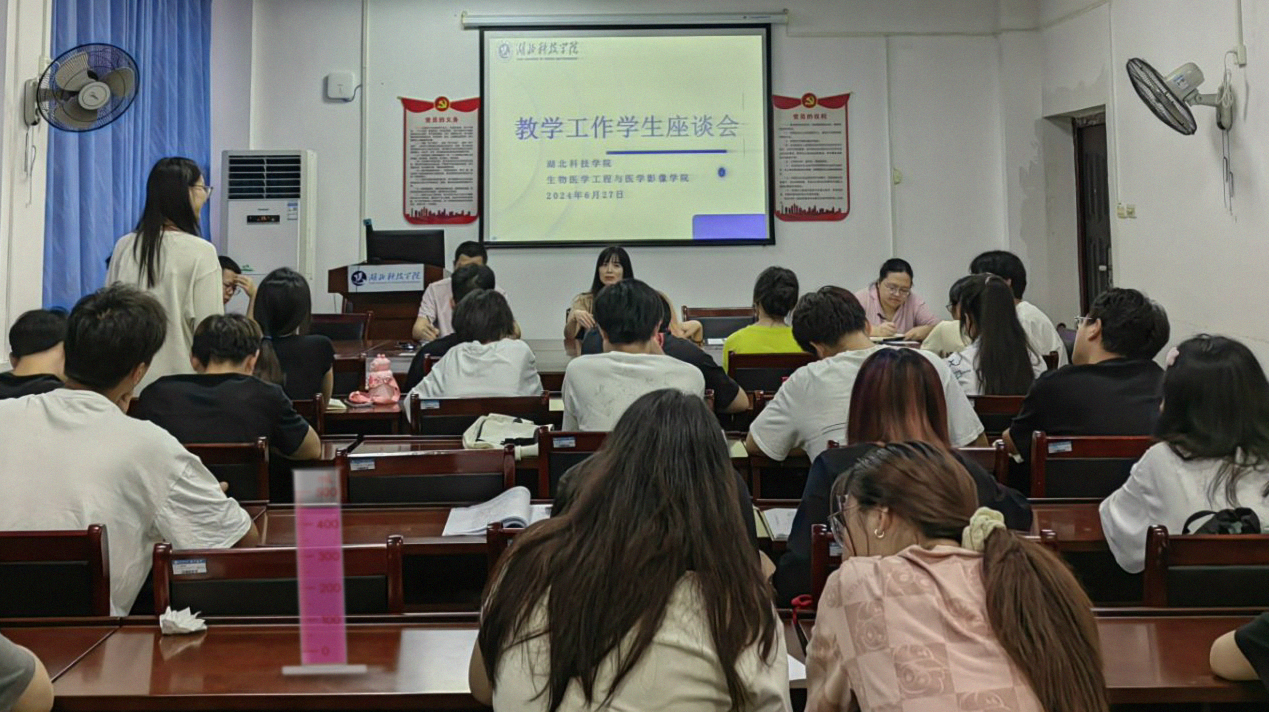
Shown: 450 mL
